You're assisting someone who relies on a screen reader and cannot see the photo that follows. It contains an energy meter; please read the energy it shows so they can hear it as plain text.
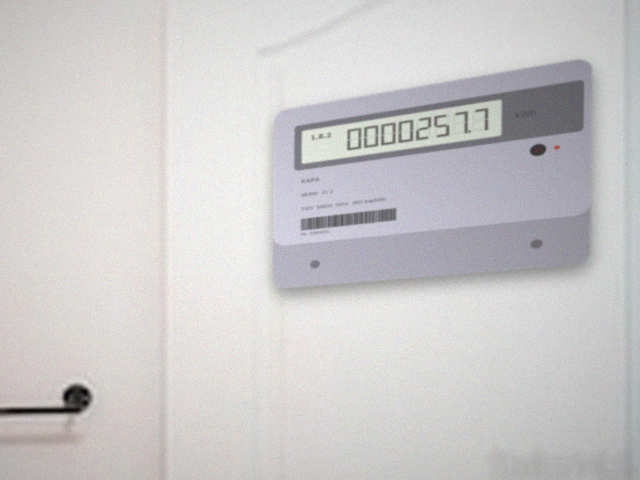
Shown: 257.7 kWh
